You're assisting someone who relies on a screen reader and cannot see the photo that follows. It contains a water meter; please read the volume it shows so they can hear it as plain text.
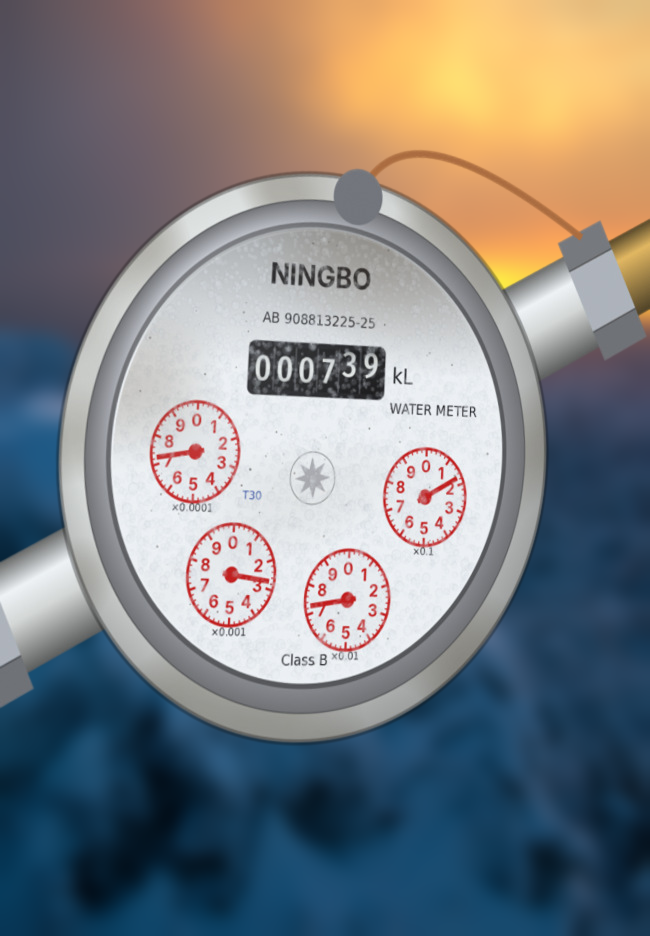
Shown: 739.1727 kL
